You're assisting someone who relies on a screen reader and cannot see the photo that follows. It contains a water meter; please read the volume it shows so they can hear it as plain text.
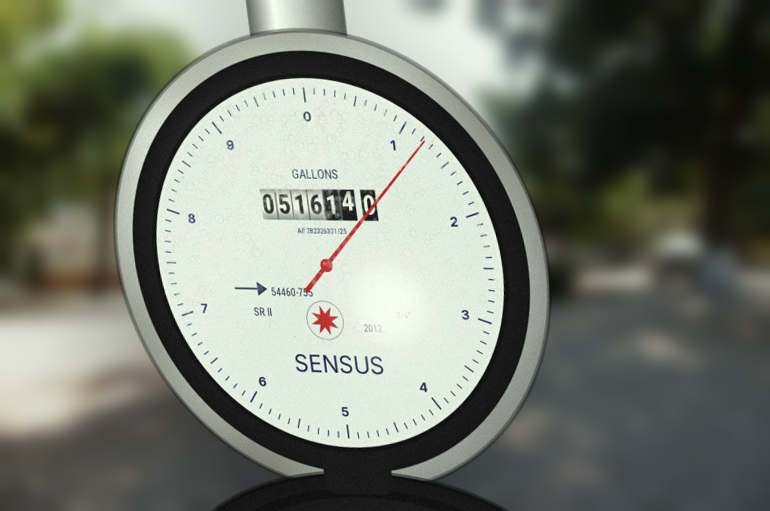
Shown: 516141.2 gal
